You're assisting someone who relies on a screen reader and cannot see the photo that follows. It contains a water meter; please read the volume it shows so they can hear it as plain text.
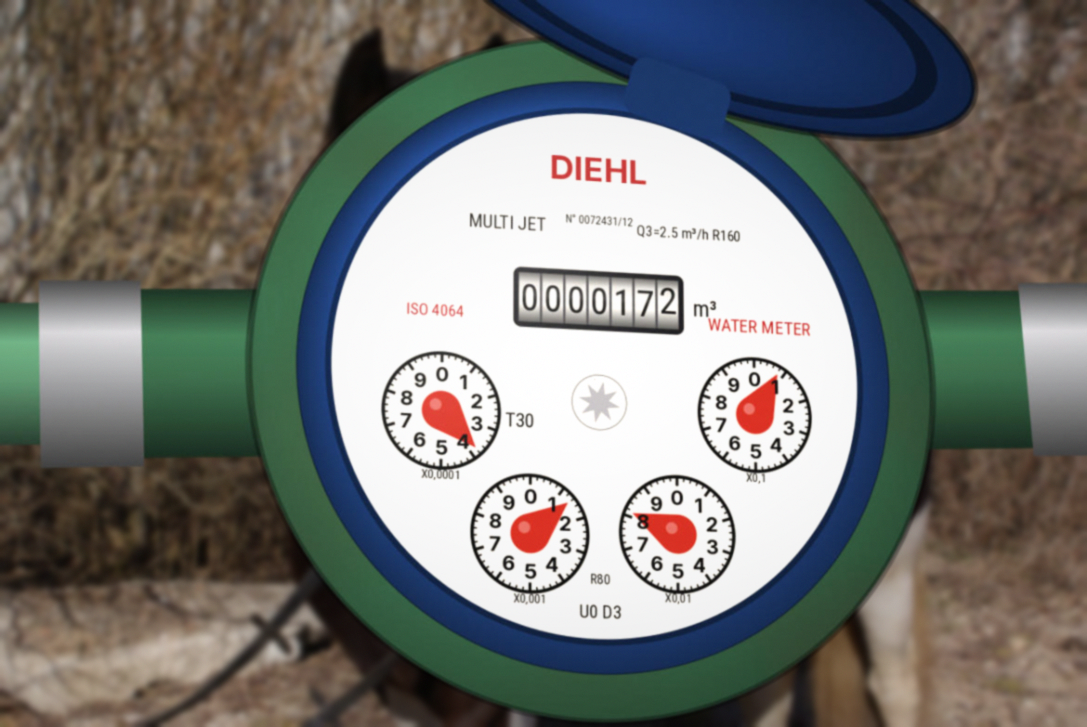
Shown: 172.0813 m³
